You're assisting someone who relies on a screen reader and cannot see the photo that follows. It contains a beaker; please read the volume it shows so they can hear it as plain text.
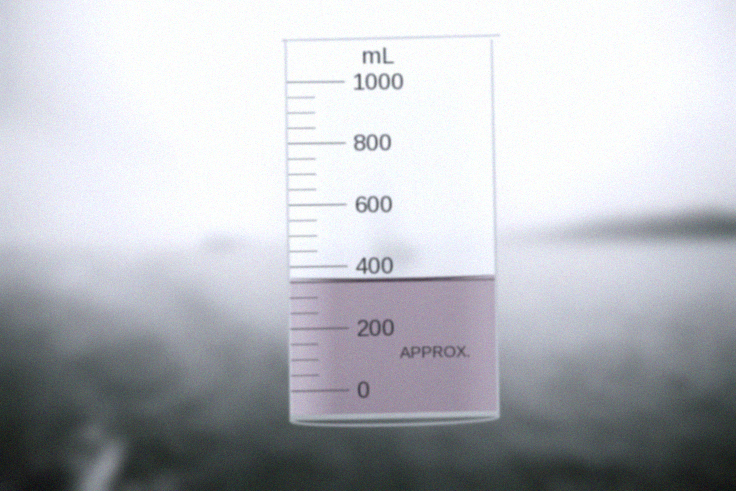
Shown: 350 mL
